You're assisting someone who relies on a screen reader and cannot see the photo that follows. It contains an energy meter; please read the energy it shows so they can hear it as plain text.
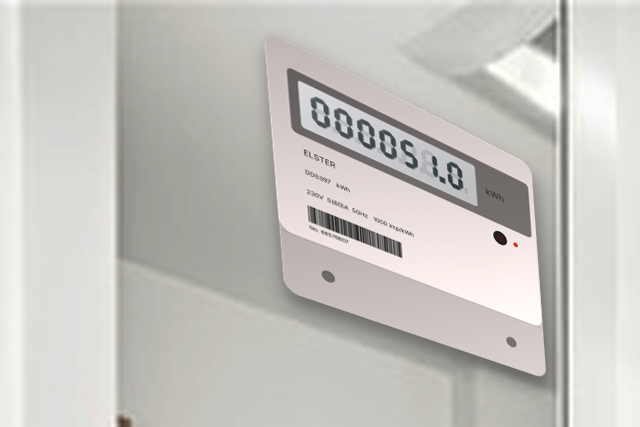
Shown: 51.0 kWh
